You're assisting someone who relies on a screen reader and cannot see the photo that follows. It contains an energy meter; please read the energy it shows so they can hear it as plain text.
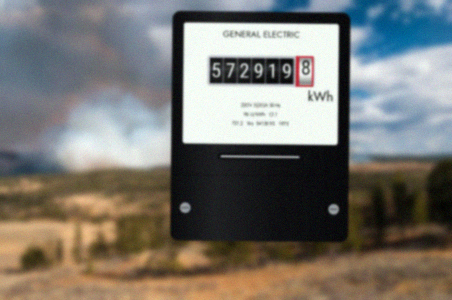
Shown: 572919.8 kWh
